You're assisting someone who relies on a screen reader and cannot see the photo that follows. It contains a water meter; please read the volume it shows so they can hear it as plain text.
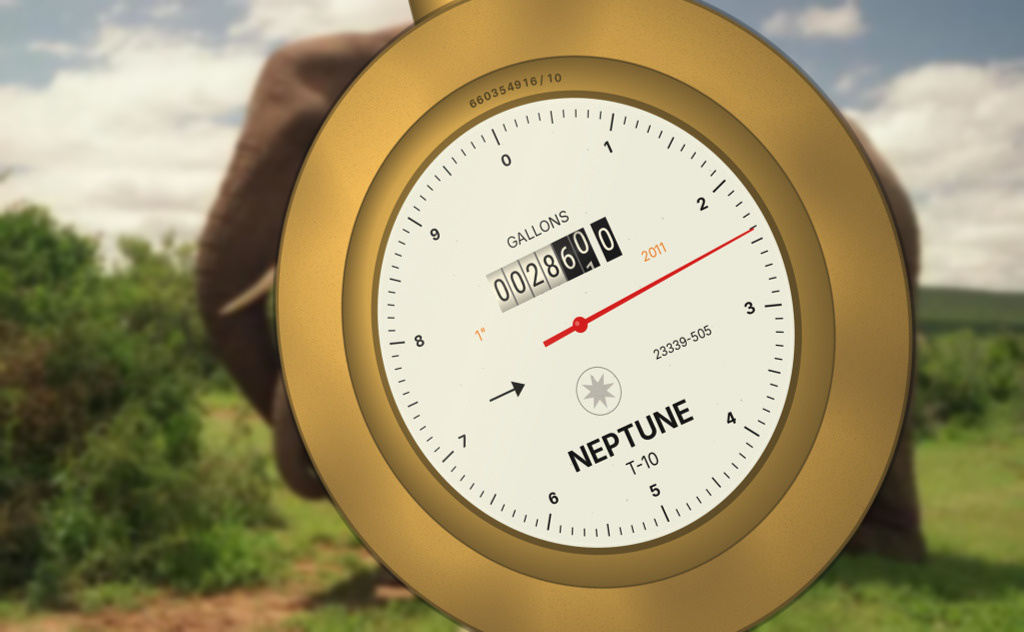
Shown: 28602.4 gal
